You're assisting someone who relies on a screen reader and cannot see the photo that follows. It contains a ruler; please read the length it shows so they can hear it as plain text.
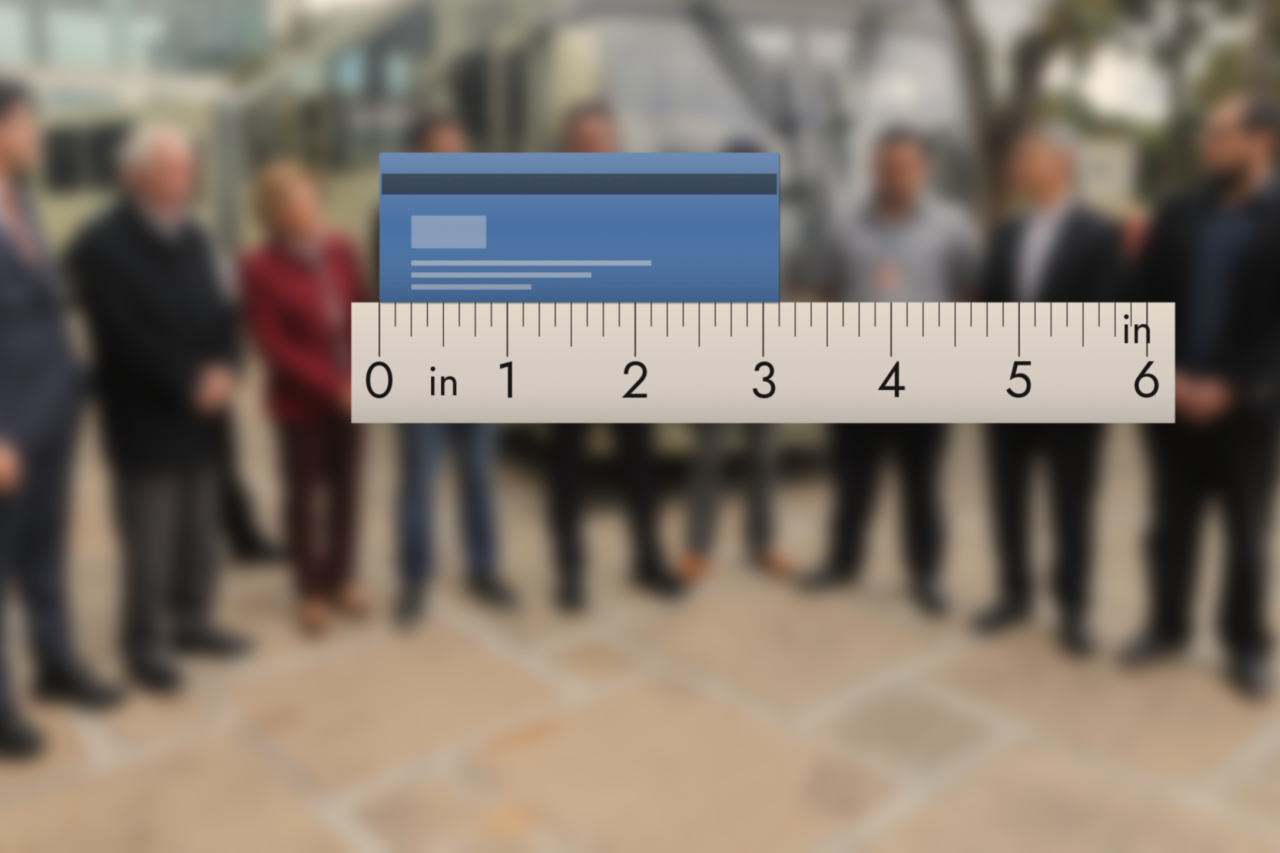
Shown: 3.125 in
